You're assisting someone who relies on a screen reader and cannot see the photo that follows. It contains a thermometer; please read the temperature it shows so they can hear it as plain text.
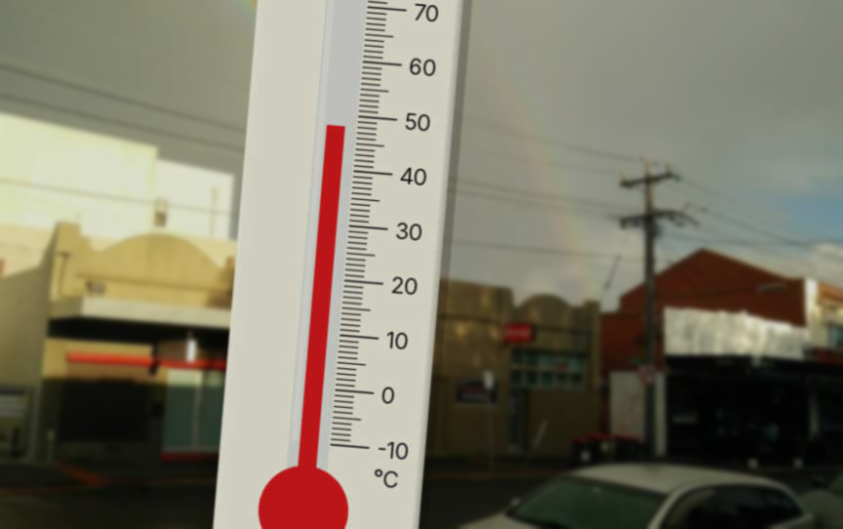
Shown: 48 °C
